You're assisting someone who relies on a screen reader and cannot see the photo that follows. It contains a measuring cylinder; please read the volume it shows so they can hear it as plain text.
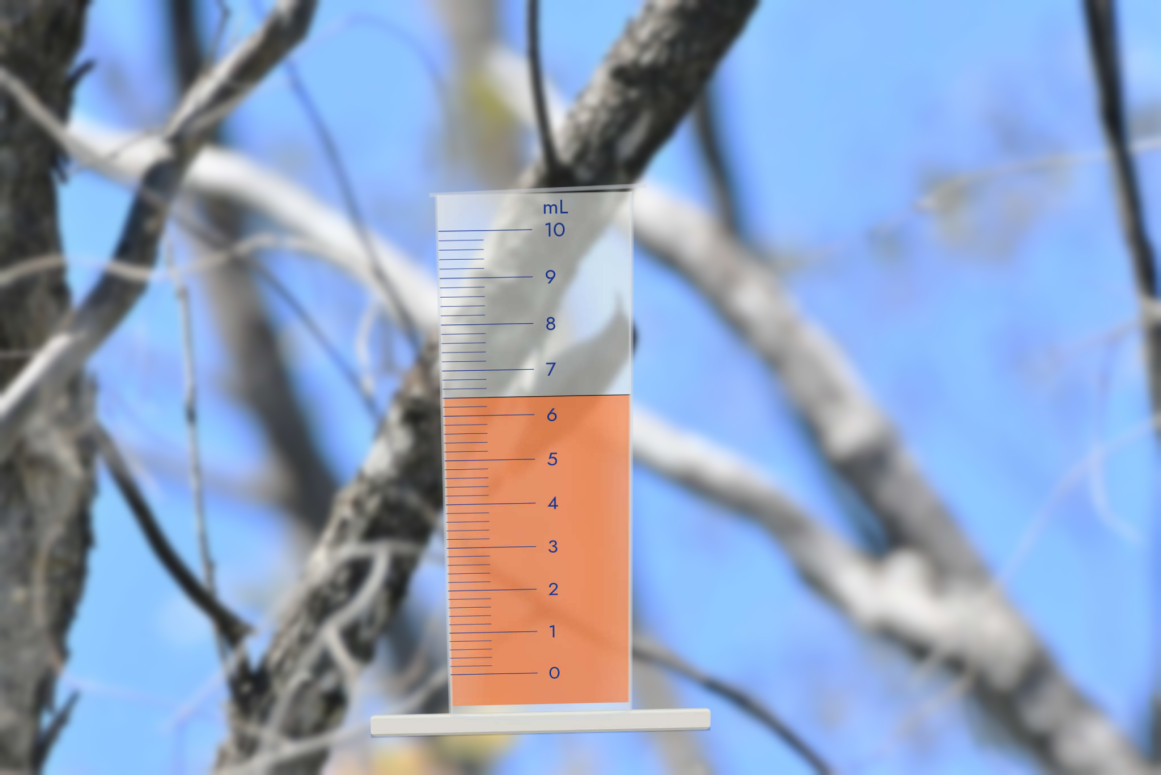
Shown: 6.4 mL
